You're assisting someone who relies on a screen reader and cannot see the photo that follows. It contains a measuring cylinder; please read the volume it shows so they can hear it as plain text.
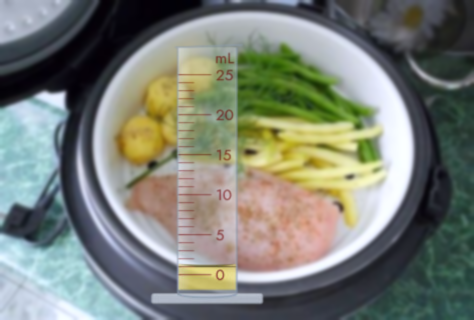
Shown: 1 mL
